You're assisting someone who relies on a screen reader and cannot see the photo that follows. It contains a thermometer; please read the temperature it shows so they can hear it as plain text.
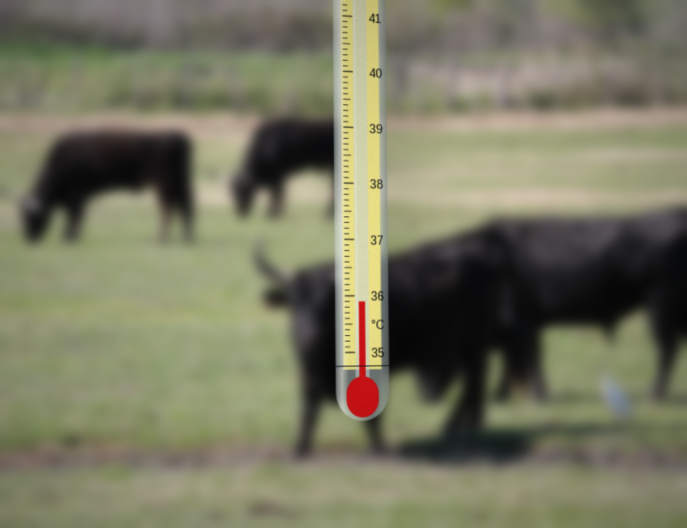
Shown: 35.9 °C
